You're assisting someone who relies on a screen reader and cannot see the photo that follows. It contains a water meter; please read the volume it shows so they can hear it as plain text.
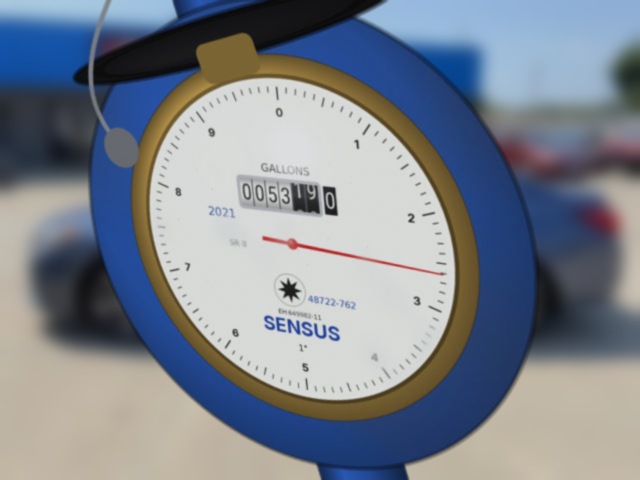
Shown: 53192.6 gal
